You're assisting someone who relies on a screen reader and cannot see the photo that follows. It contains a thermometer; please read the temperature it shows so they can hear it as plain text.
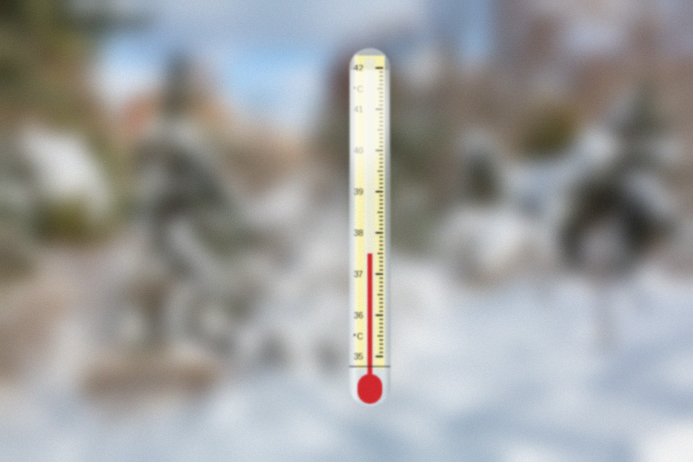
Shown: 37.5 °C
